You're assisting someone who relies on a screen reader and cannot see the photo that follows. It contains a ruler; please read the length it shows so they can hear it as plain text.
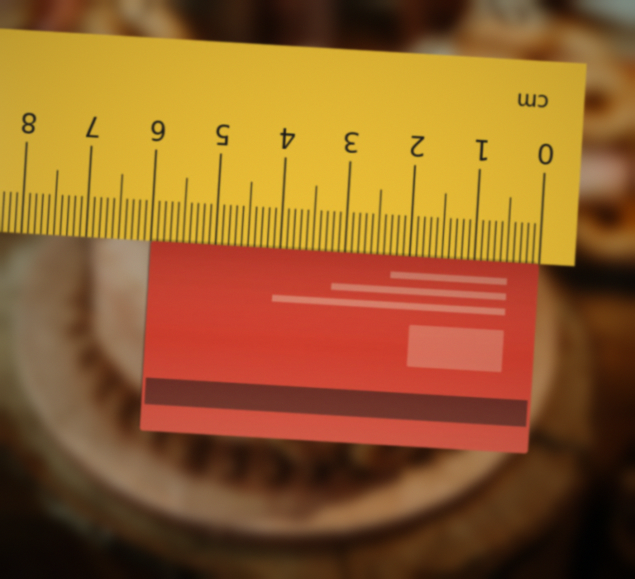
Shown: 6 cm
